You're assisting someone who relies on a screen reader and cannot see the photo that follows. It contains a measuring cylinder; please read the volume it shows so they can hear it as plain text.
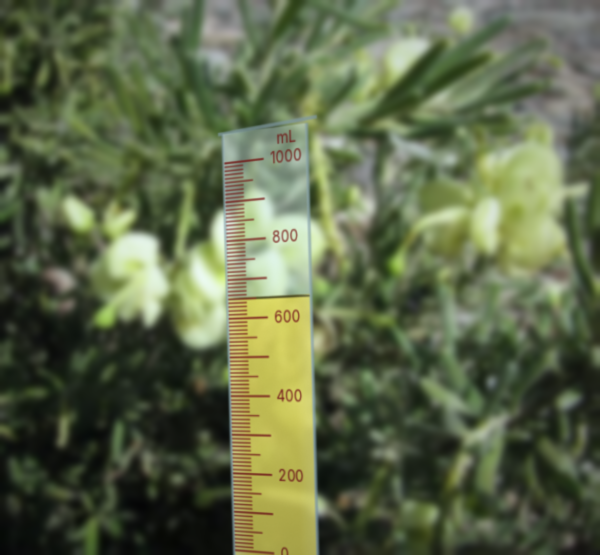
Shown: 650 mL
